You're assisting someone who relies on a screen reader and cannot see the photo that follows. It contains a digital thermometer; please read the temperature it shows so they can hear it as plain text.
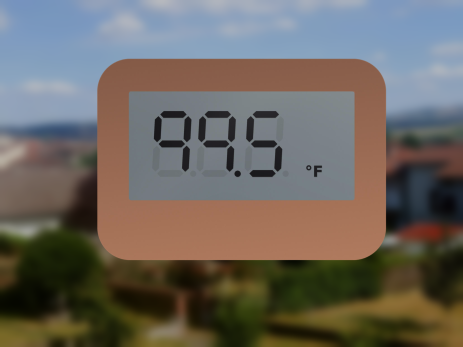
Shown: 99.5 °F
